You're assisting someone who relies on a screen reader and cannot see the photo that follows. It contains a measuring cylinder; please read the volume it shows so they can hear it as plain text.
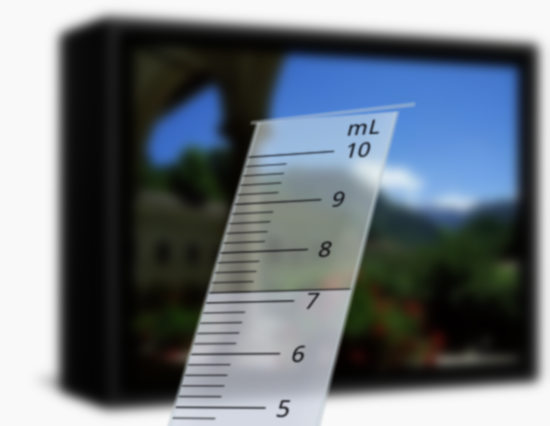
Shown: 7.2 mL
